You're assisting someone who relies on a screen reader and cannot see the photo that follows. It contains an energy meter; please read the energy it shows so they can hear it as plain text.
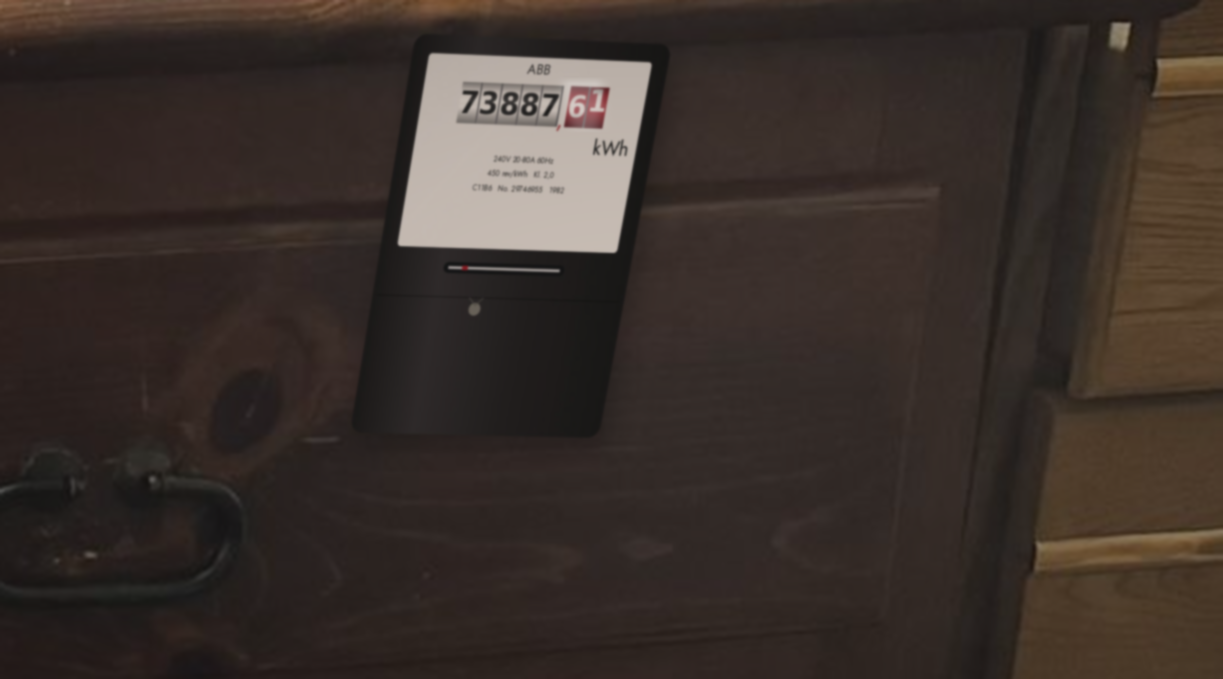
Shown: 73887.61 kWh
